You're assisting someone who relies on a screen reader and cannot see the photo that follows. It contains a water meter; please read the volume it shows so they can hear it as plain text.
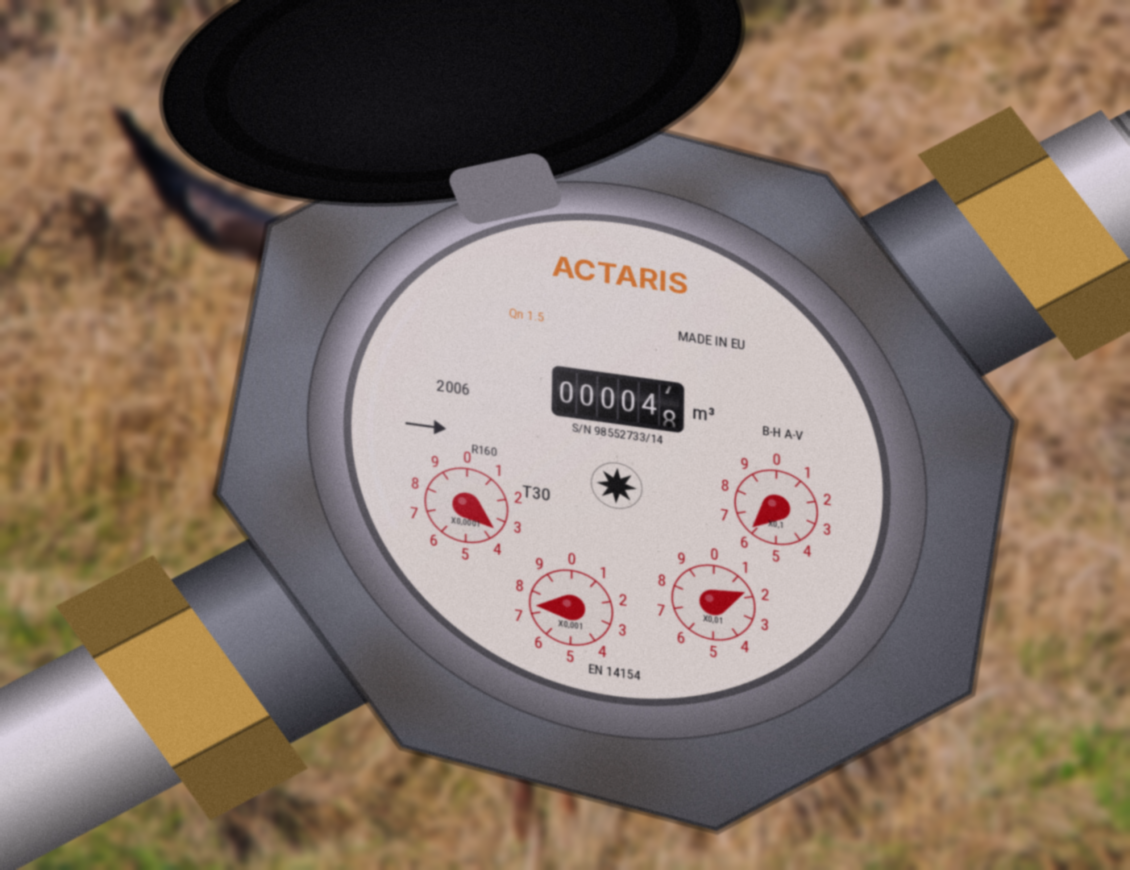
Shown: 47.6173 m³
